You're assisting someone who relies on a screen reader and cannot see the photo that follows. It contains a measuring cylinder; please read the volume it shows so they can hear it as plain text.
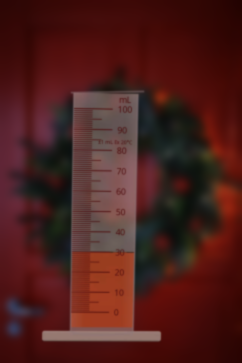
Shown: 30 mL
